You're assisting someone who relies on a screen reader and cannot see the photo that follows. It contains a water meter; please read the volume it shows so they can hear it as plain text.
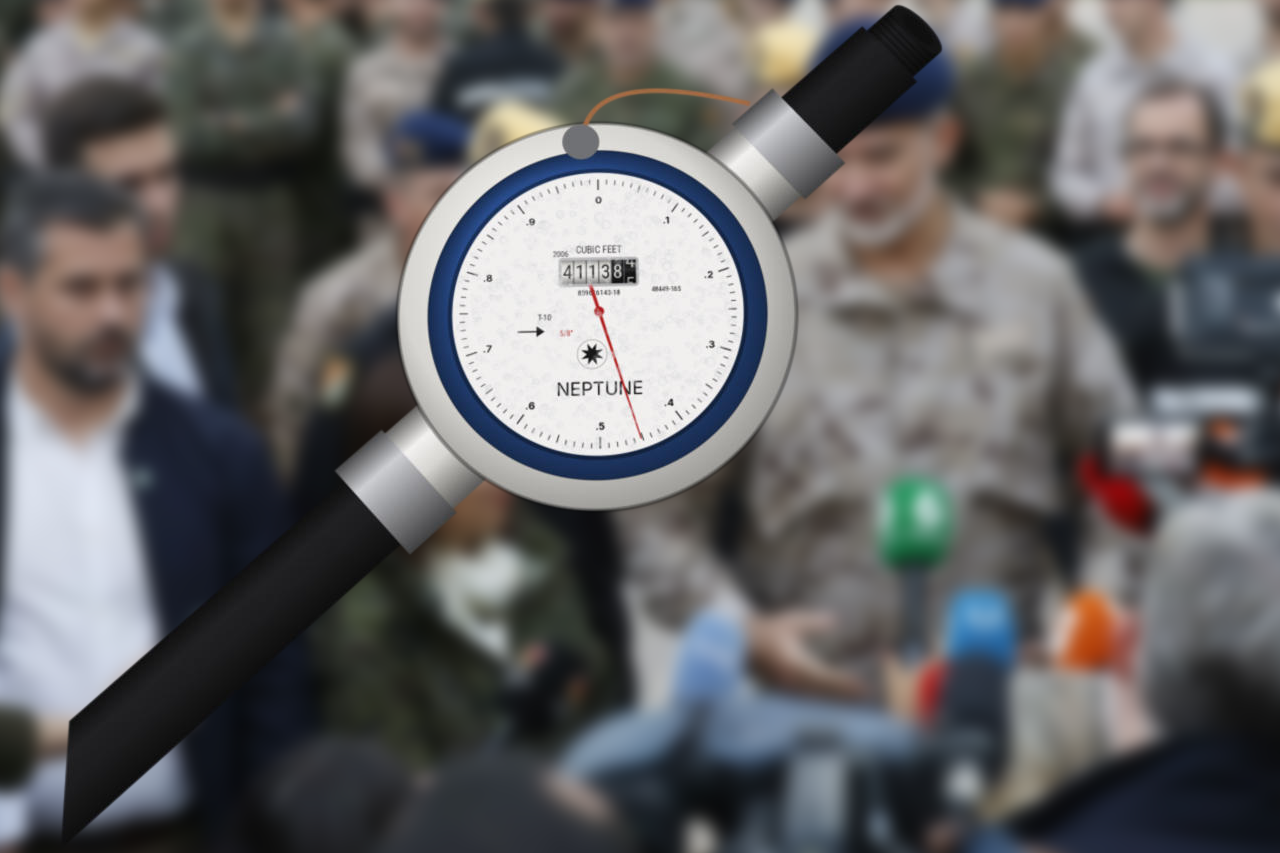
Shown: 411384.45 ft³
